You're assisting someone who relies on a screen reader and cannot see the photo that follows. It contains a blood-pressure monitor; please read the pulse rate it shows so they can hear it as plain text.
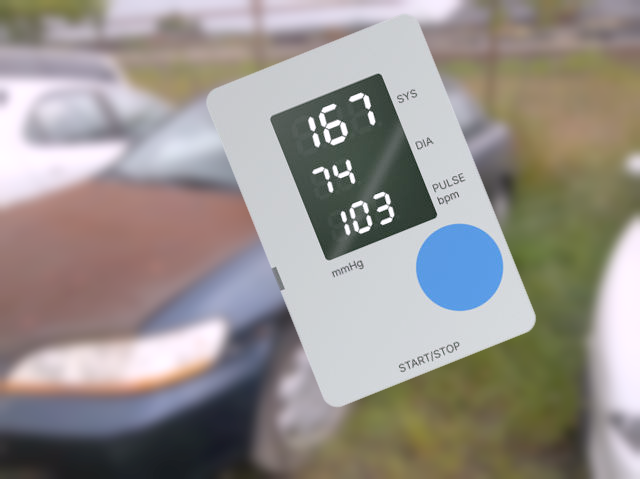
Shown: 103 bpm
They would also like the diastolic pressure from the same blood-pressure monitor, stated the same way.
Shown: 74 mmHg
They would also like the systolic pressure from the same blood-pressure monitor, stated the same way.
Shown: 167 mmHg
